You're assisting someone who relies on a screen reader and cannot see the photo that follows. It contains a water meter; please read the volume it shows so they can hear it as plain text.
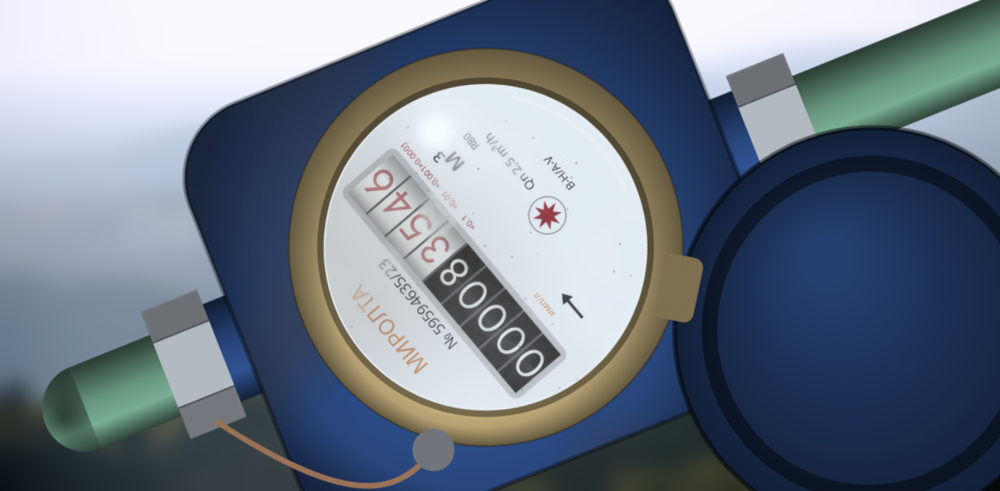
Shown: 8.3546 m³
